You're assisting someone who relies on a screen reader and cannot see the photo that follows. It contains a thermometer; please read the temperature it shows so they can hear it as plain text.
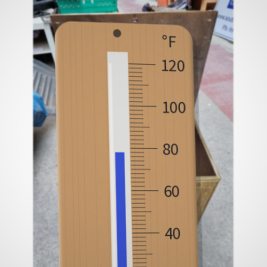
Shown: 78 °F
